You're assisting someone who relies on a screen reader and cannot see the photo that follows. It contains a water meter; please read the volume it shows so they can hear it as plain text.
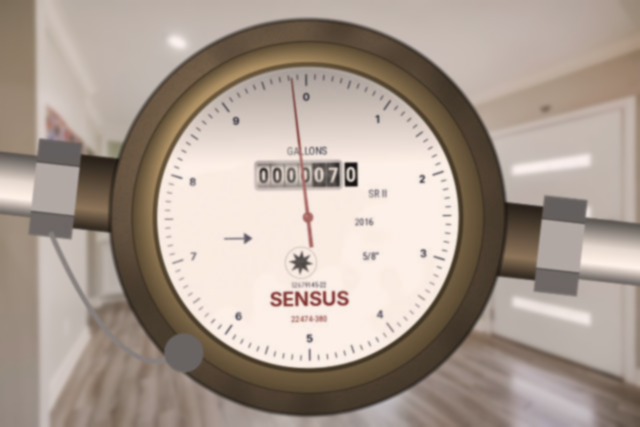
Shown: 69.8 gal
